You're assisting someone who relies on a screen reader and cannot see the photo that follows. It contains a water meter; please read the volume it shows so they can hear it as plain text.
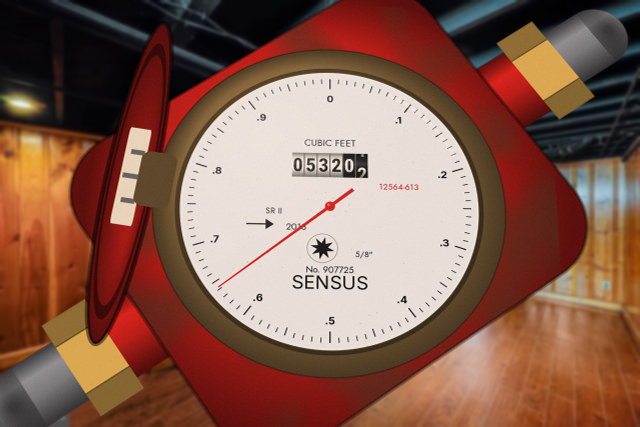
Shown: 53201.64 ft³
